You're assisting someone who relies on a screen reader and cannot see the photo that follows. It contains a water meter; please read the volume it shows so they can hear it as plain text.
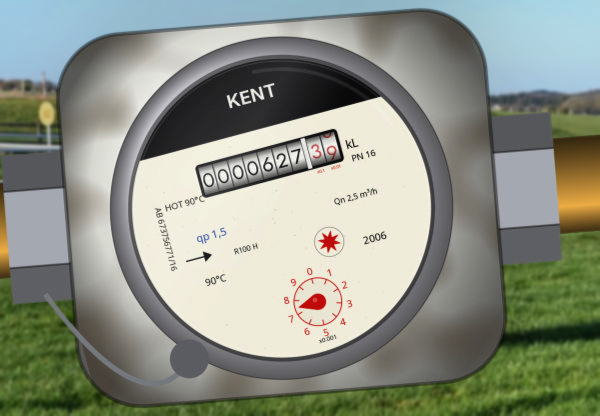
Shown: 627.387 kL
